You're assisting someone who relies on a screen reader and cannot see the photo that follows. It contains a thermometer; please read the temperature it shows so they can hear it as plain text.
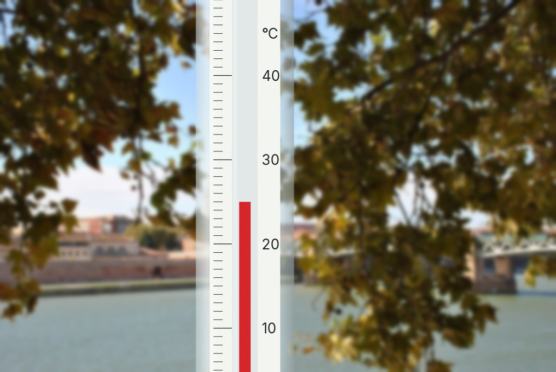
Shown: 25 °C
